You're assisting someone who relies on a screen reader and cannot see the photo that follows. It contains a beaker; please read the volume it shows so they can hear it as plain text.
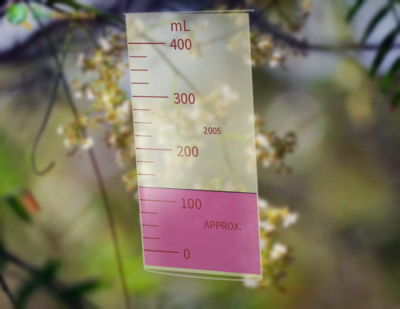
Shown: 125 mL
